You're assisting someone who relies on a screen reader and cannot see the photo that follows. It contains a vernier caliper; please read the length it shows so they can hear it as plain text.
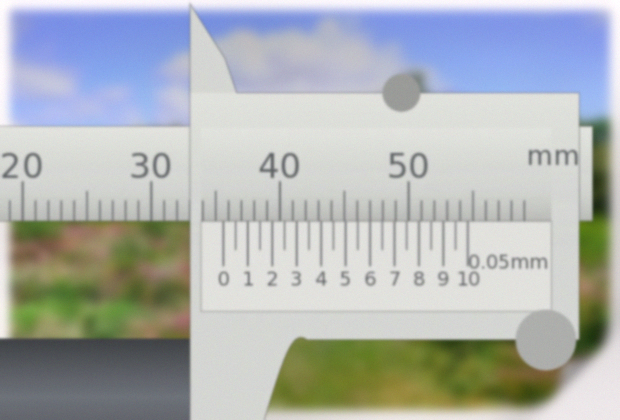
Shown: 35.6 mm
